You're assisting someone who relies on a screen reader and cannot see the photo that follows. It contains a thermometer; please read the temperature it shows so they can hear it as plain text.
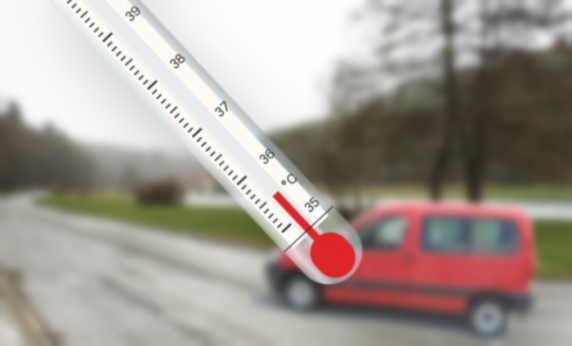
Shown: 35.5 °C
